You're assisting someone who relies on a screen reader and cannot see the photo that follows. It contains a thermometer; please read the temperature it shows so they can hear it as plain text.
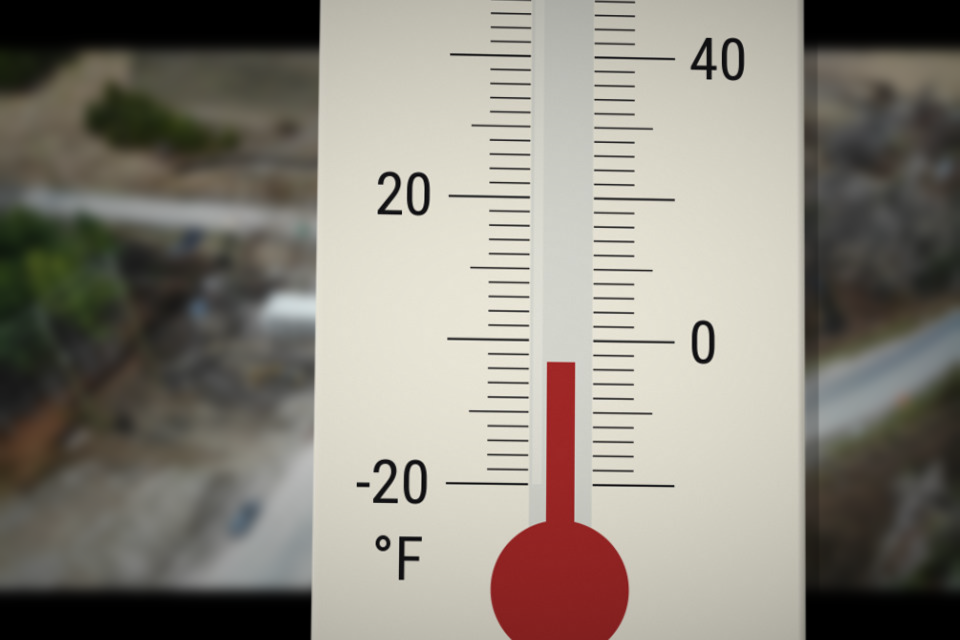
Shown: -3 °F
